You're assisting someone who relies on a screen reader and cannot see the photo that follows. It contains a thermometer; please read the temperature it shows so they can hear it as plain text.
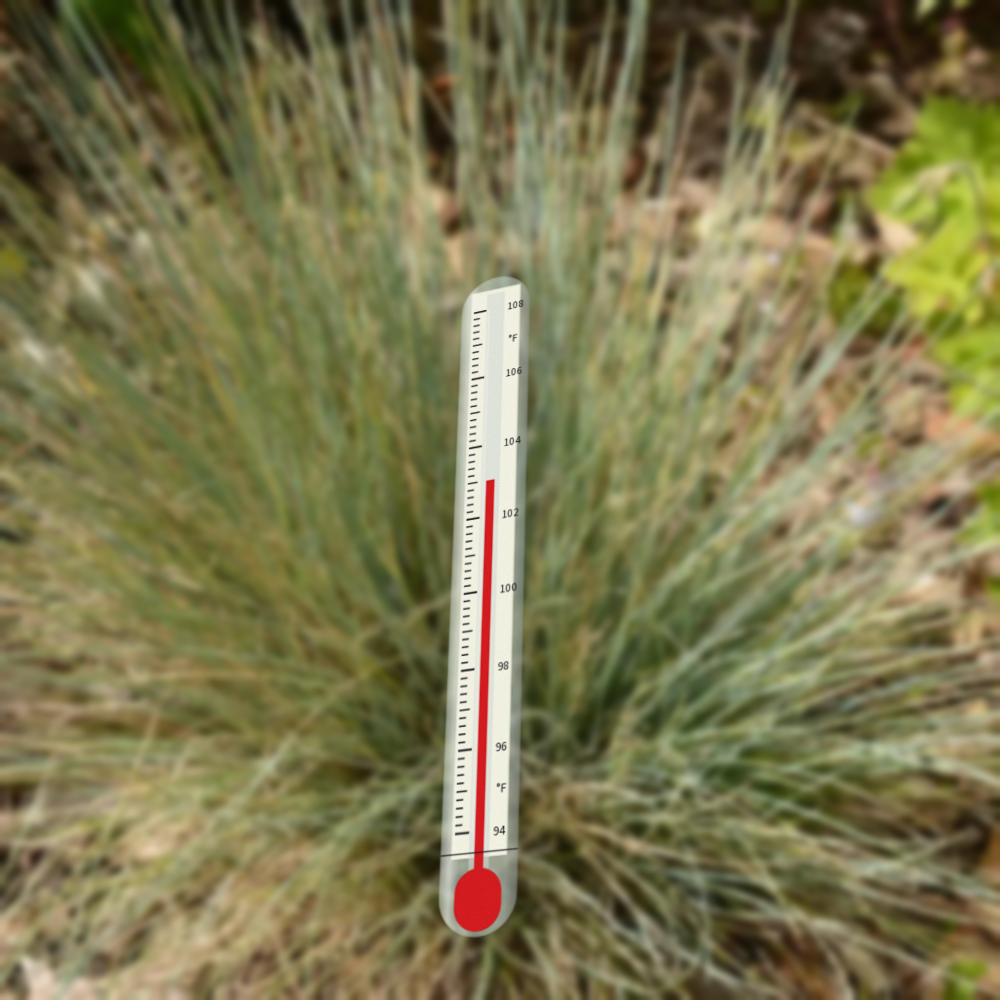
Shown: 103 °F
